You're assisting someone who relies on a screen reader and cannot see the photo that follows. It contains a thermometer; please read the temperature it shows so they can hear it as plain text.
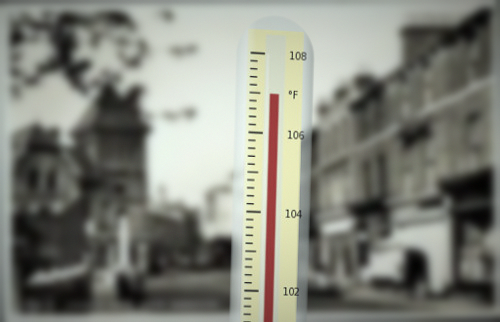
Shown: 107 °F
